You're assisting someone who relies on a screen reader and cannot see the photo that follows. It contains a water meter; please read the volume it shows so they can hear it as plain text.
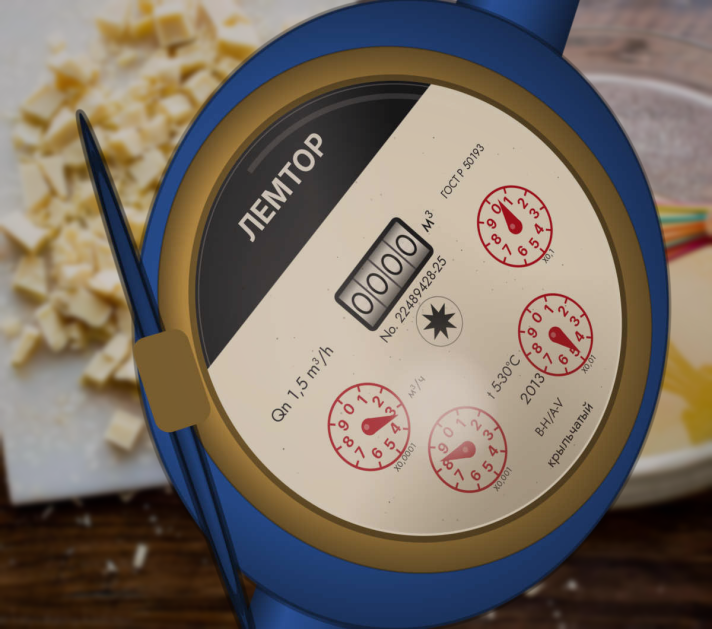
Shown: 0.0483 m³
